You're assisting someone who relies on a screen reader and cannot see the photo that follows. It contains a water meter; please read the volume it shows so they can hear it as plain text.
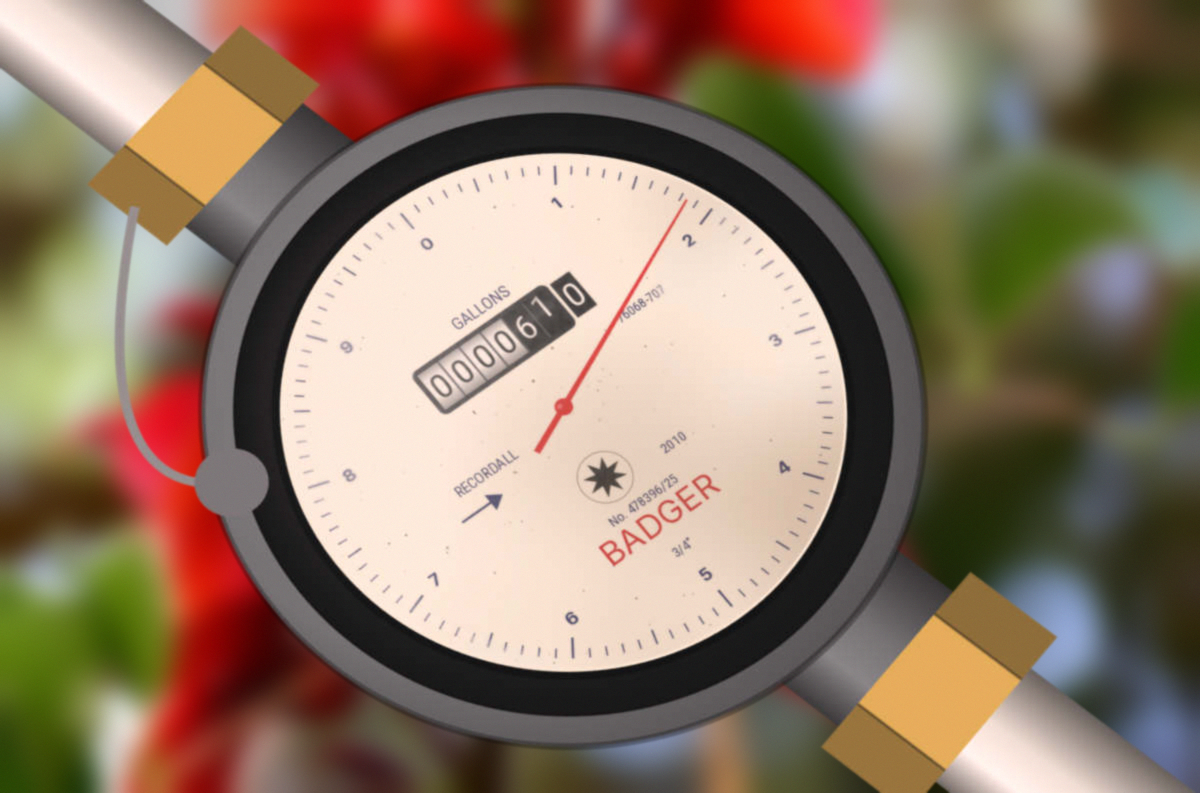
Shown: 611.8 gal
